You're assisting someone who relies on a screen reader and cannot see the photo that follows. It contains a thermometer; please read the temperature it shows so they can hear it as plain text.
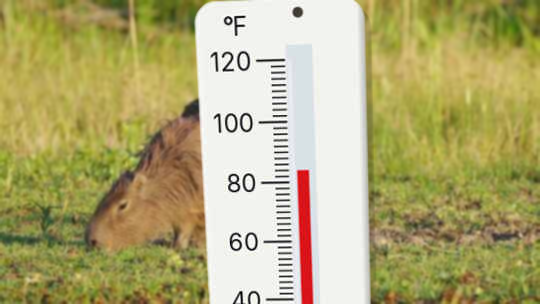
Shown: 84 °F
